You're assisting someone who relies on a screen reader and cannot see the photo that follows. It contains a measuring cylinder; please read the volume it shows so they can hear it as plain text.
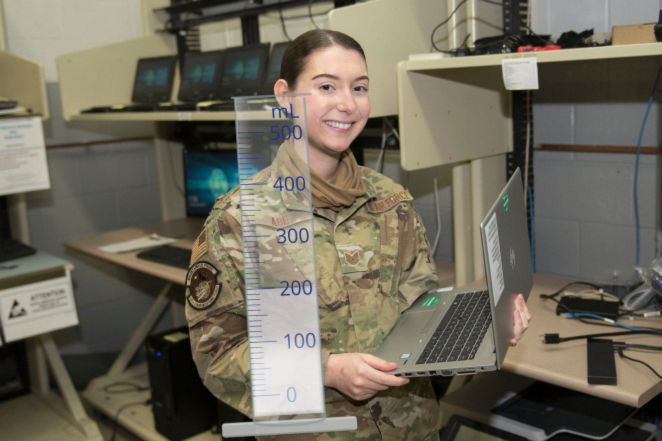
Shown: 200 mL
